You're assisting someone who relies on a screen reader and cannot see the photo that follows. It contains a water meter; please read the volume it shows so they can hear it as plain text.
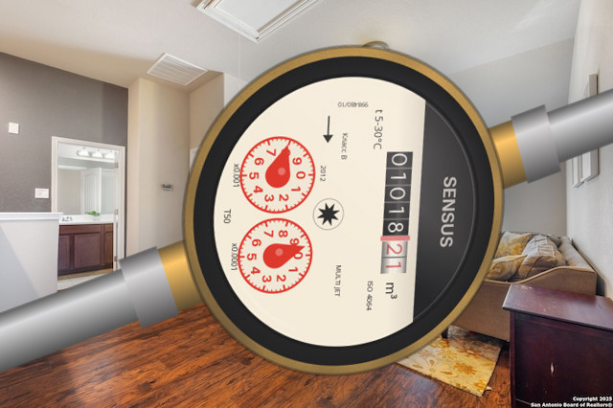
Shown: 1018.2179 m³
